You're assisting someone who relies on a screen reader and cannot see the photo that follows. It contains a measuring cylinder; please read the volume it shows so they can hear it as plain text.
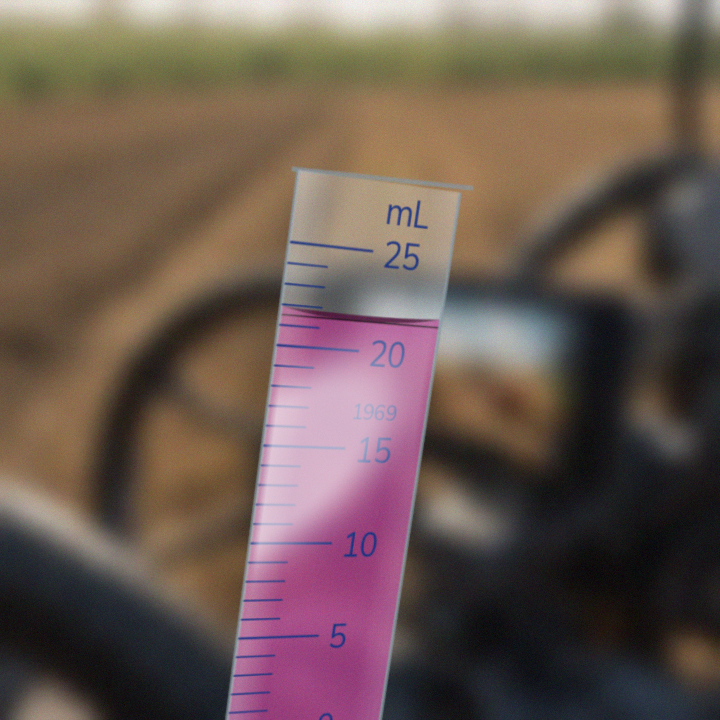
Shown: 21.5 mL
